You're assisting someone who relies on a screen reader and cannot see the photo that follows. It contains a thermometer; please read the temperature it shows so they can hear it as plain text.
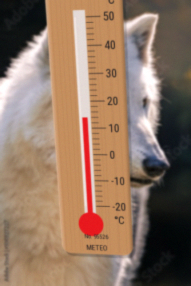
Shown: 14 °C
